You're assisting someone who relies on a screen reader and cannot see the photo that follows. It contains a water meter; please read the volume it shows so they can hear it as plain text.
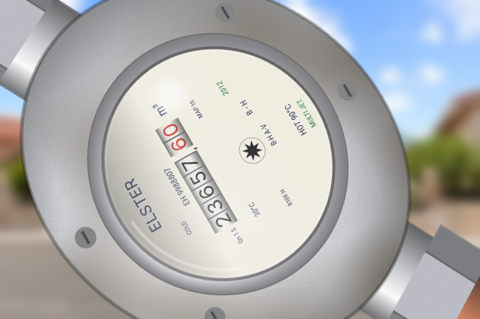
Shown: 23657.60 m³
